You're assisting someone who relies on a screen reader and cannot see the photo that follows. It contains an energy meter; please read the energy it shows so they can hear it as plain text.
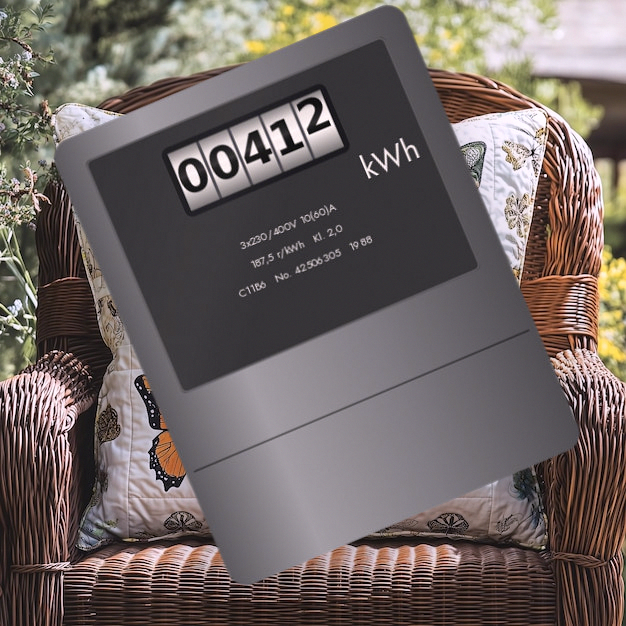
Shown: 412 kWh
